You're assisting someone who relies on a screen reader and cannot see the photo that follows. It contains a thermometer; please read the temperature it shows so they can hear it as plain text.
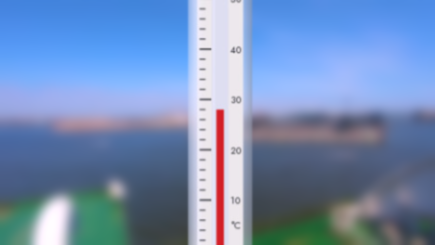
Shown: 28 °C
